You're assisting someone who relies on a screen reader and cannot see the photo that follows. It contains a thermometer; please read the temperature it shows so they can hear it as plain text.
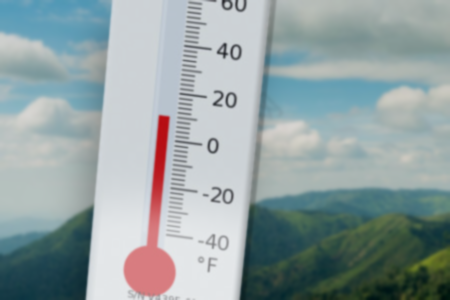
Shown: 10 °F
